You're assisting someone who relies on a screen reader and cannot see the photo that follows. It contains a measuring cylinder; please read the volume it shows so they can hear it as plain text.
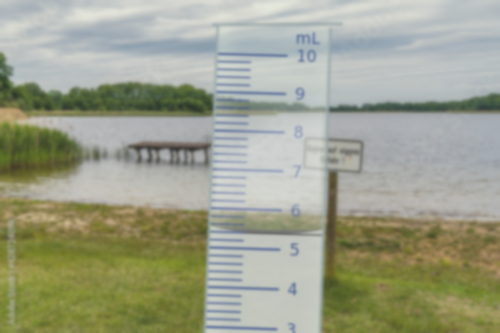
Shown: 5.4 mL
